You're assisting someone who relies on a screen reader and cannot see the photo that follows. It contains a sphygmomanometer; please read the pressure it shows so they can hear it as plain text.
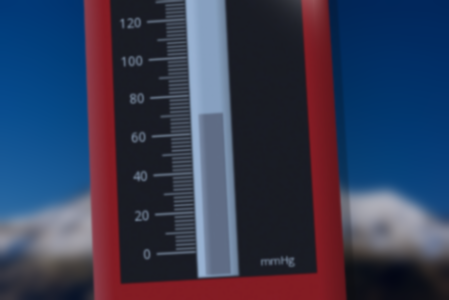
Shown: 70 mmHg
